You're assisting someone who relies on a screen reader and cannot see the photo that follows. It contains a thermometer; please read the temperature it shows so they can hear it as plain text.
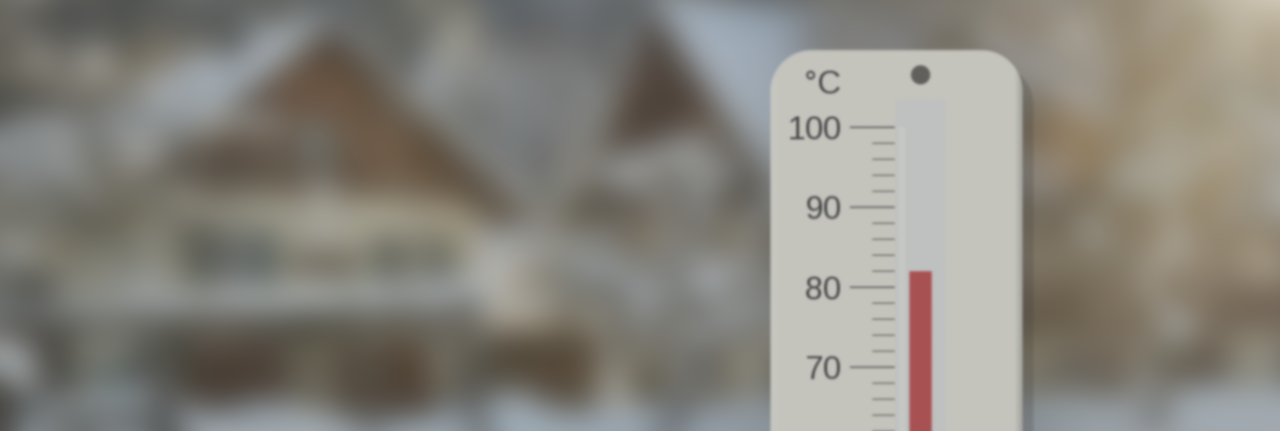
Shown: 82 °C
